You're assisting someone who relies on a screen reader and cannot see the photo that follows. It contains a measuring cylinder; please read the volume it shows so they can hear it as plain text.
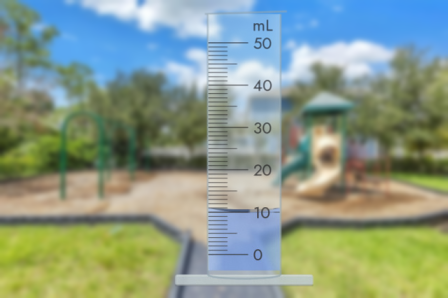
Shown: 10 mL
